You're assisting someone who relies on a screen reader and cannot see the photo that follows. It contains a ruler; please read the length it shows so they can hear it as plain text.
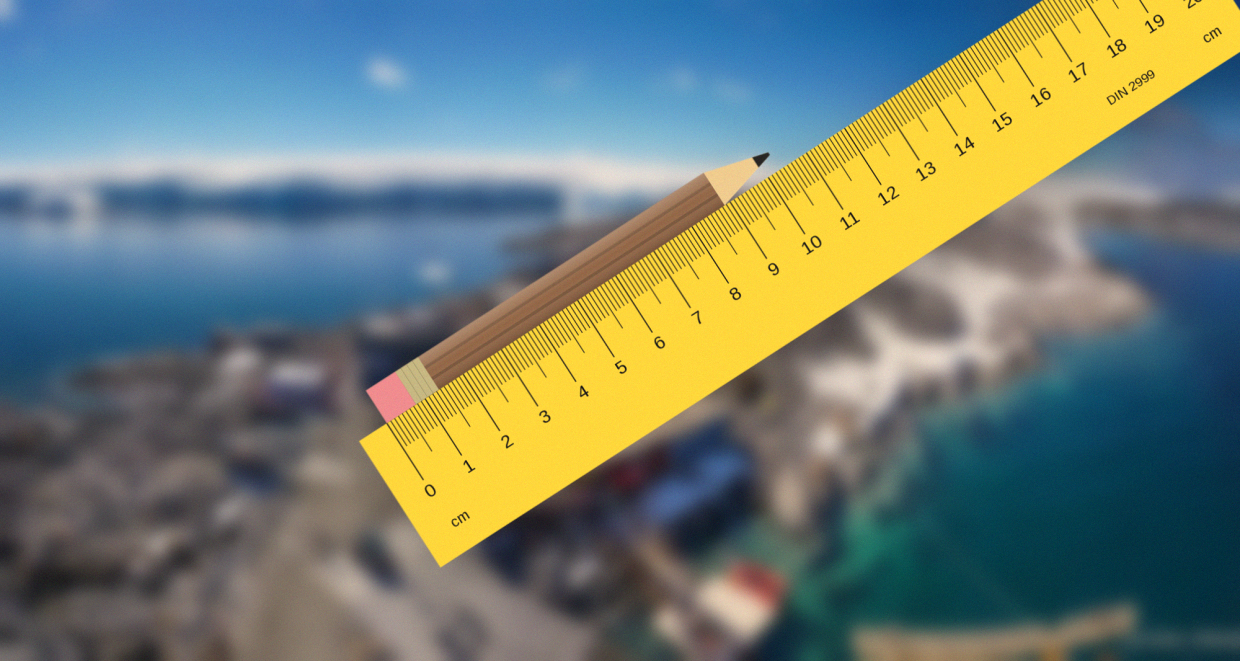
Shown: 10.3 cm
